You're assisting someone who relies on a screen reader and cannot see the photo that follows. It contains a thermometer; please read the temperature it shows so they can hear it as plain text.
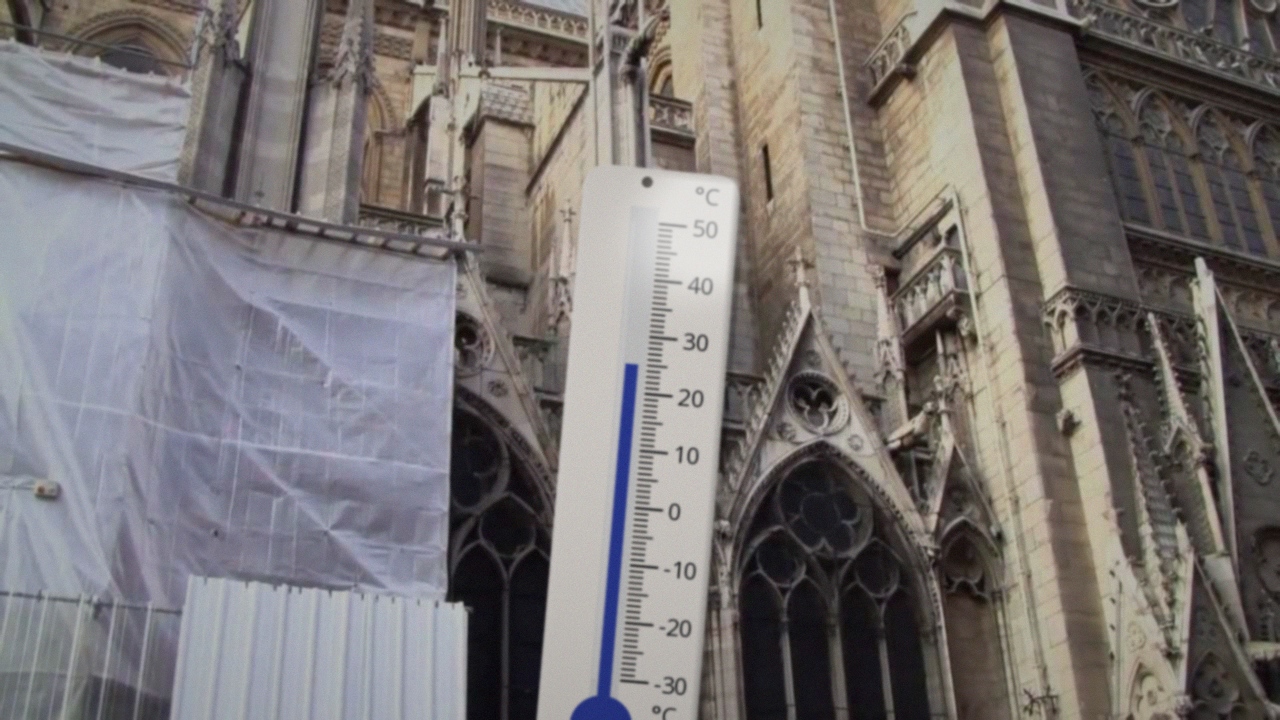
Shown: 25 °C
